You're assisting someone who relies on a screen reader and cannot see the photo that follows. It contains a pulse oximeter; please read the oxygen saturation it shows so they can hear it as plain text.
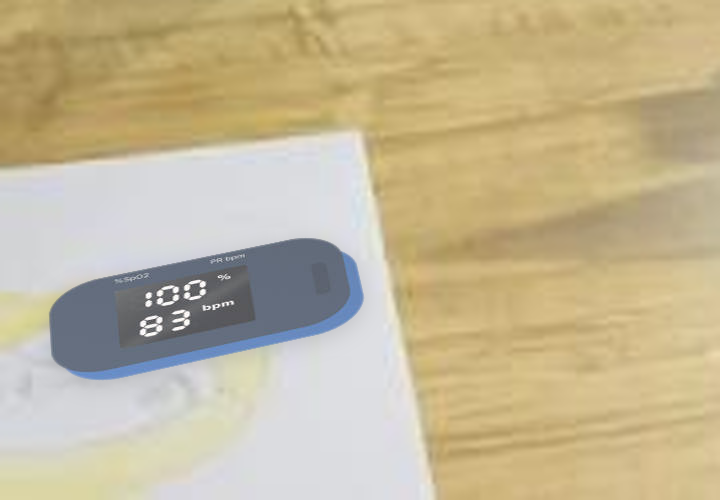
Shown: 100 %
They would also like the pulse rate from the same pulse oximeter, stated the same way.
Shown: 83 bpm
